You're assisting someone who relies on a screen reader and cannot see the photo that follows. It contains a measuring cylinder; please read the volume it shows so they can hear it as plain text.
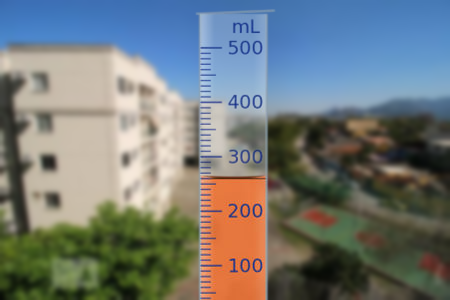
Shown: 260 mL
